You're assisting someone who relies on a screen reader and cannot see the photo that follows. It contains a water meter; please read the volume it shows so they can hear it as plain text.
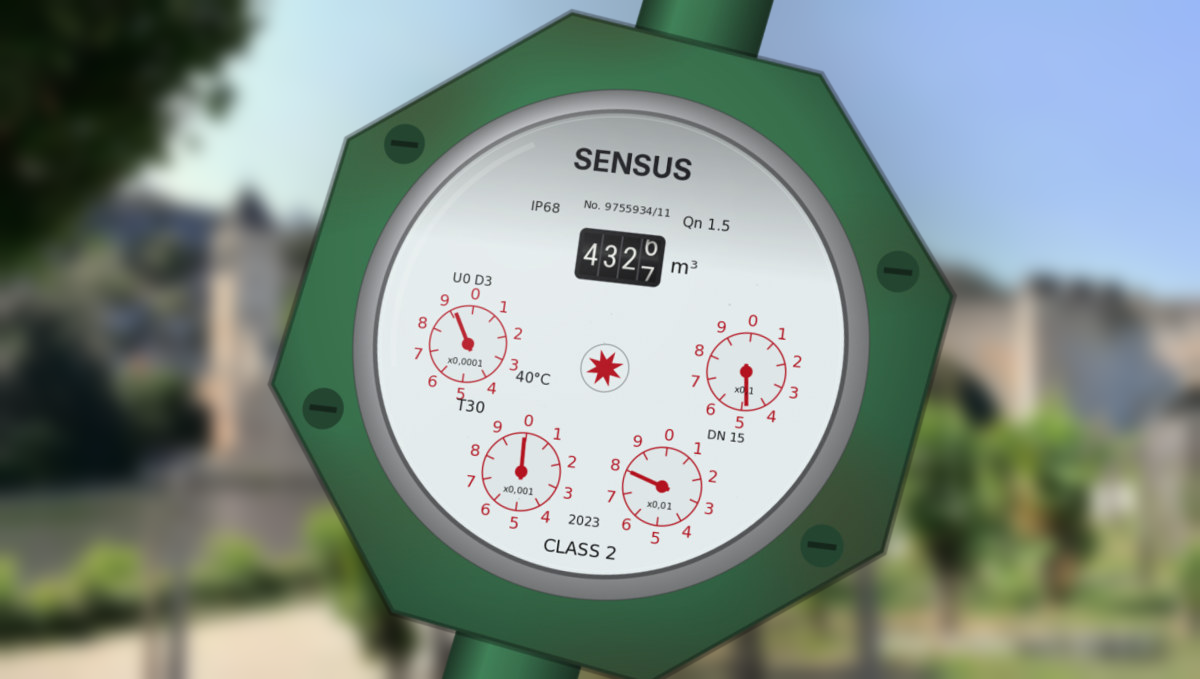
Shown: 4326.4799 m³
